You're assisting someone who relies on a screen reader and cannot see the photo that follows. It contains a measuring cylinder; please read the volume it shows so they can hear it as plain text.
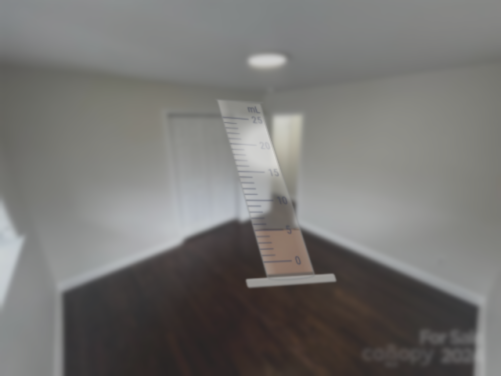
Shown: 5 mL
